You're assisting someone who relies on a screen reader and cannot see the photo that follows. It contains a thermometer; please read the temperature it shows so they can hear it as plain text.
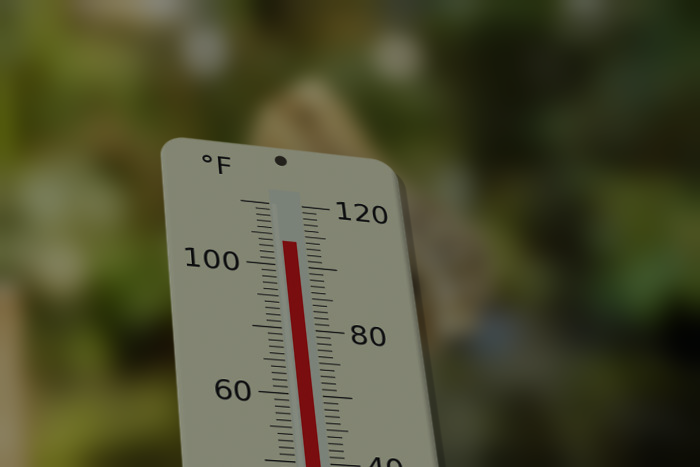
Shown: 108 °F
